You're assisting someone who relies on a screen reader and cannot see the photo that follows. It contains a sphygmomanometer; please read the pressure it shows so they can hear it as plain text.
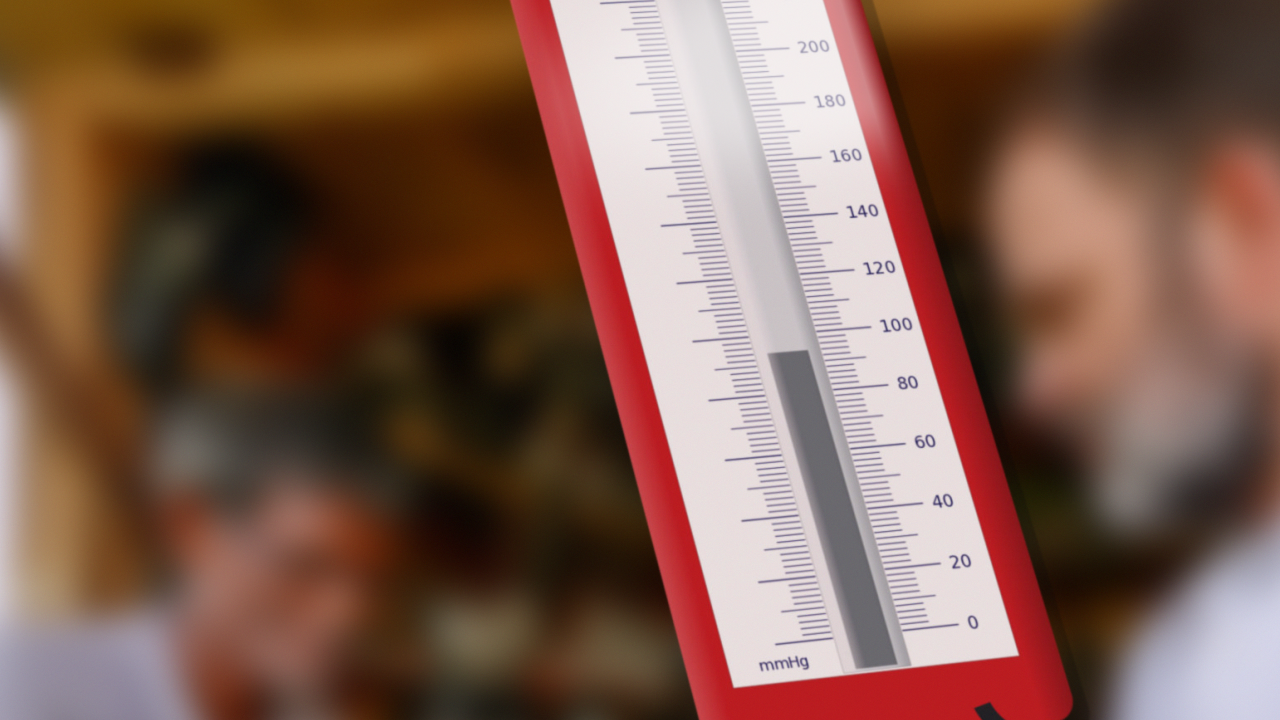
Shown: 94 mmHg
